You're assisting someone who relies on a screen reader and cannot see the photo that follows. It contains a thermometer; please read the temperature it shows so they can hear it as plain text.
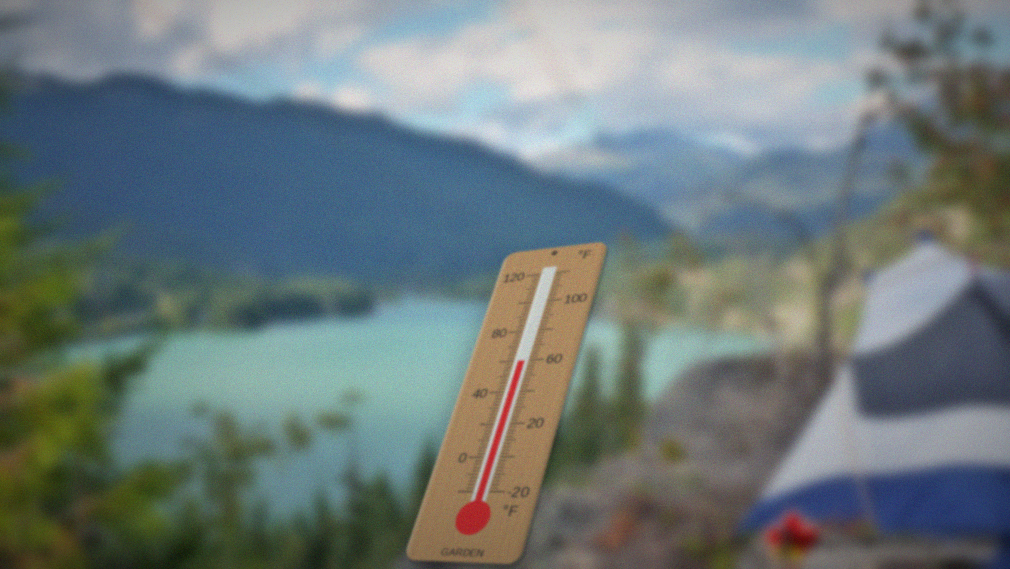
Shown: 60 °F
